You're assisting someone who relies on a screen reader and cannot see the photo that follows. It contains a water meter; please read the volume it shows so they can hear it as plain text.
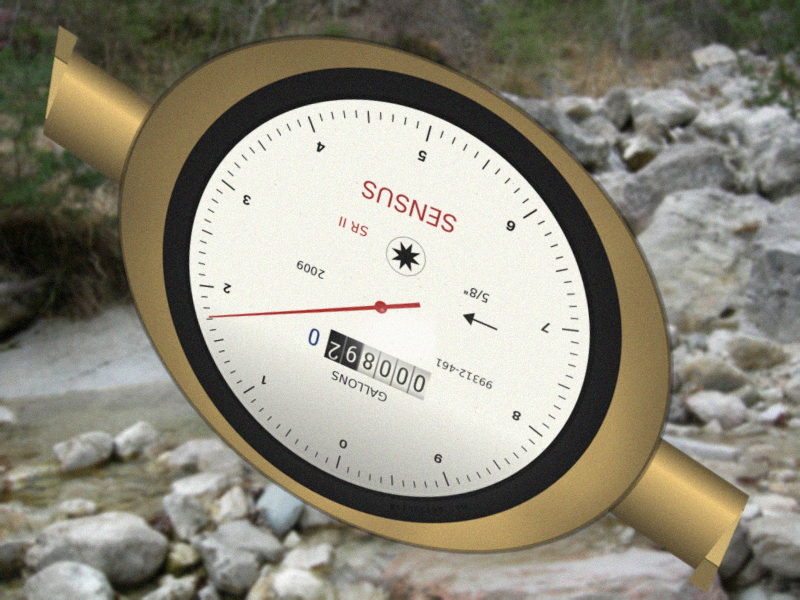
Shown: 8921.7 gal
